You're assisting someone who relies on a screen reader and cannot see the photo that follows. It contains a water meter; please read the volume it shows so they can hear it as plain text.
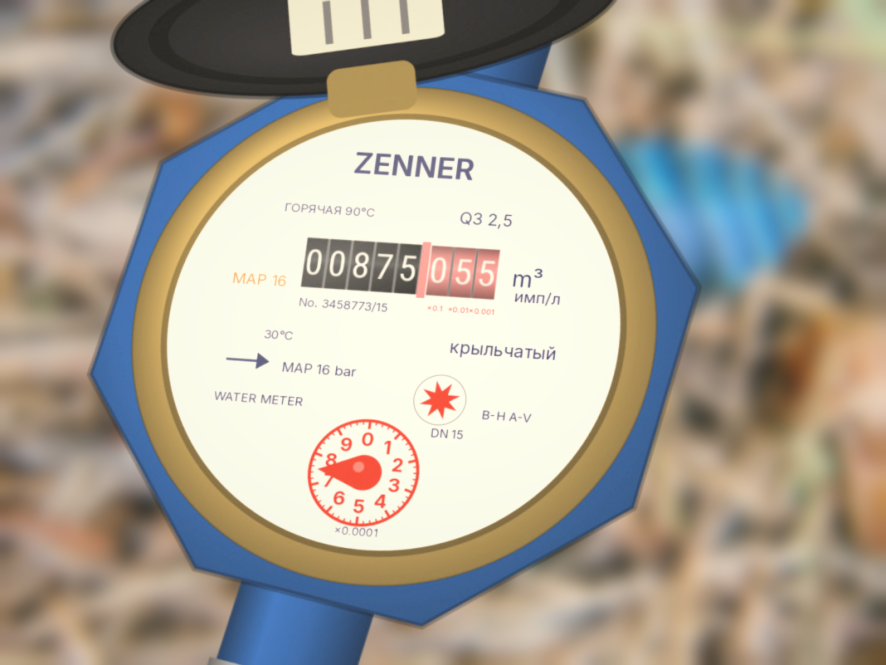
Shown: 875.0557 m³
